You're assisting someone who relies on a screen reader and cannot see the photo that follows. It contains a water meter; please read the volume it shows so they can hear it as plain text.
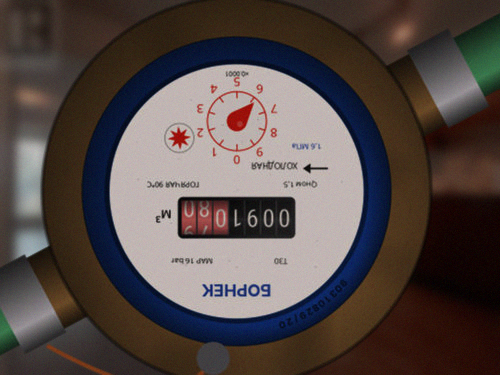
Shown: 91.0796 m³
